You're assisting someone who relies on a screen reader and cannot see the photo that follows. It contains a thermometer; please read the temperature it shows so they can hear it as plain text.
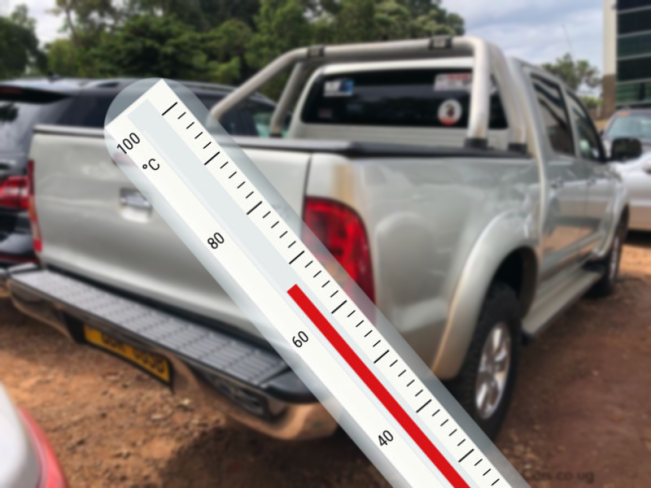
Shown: 67 °C
